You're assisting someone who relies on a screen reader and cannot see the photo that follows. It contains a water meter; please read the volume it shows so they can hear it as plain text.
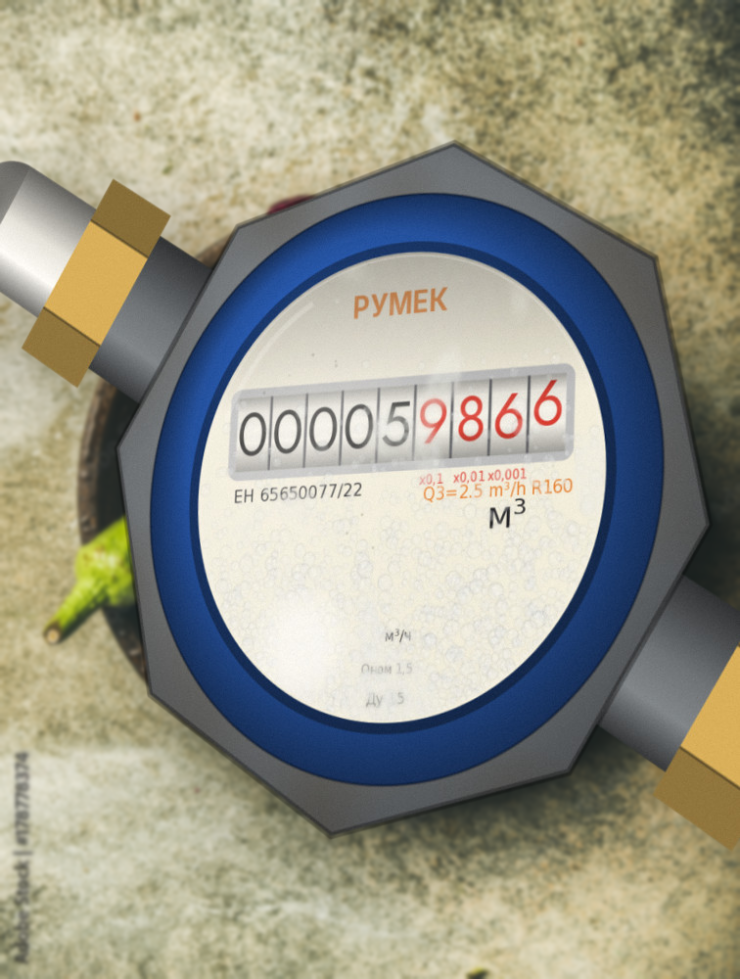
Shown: 5.9866 m³
